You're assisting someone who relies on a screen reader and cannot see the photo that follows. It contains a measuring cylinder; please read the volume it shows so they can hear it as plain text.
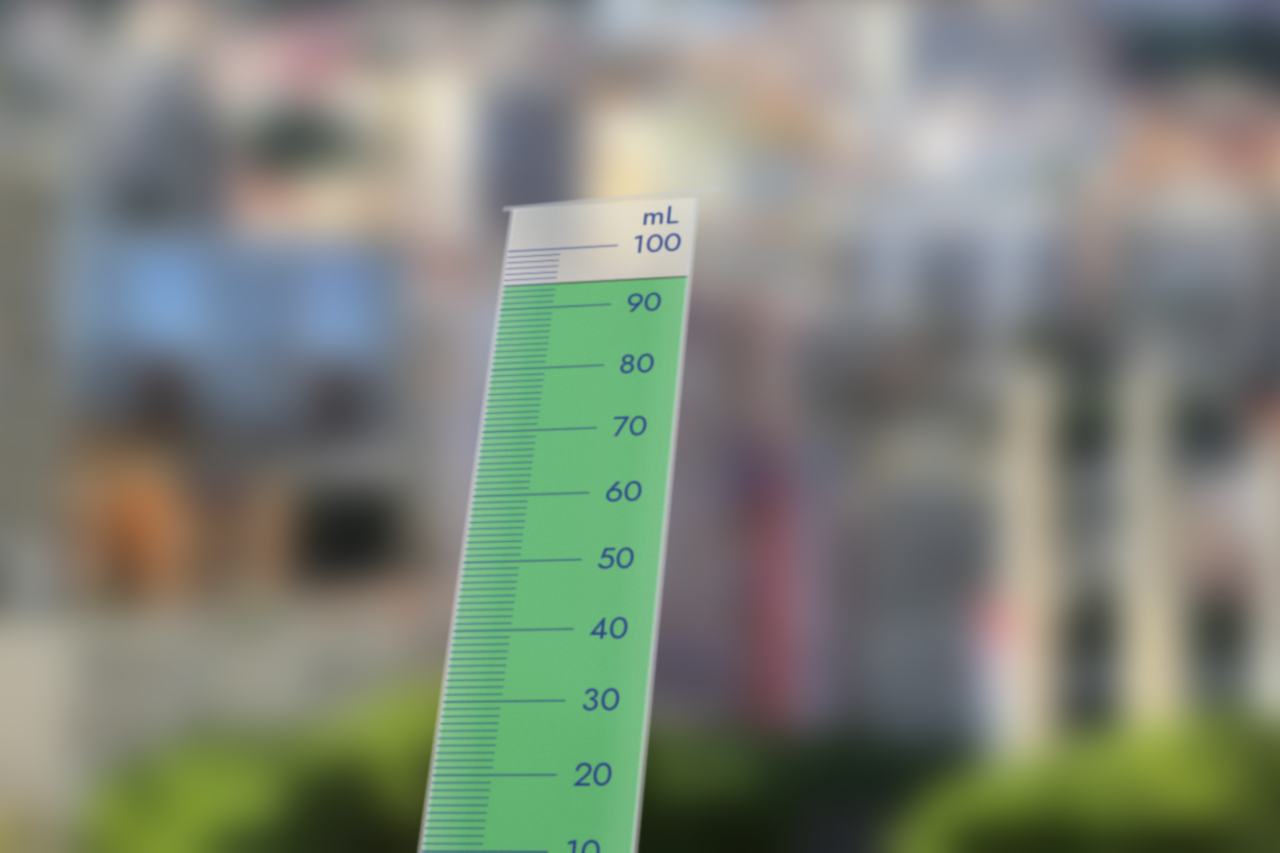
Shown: 94 mL
